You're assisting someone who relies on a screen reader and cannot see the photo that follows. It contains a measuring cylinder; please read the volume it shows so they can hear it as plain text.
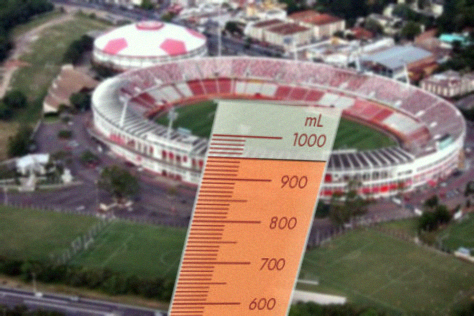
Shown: 950 mL
